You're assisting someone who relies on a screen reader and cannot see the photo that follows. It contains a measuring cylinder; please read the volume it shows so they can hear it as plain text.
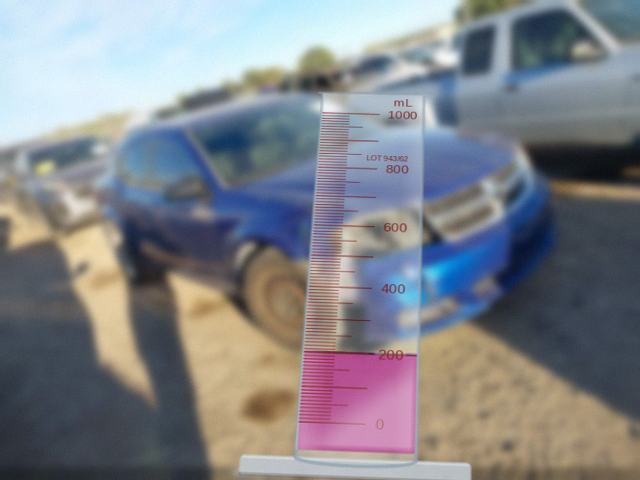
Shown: 200 mL
